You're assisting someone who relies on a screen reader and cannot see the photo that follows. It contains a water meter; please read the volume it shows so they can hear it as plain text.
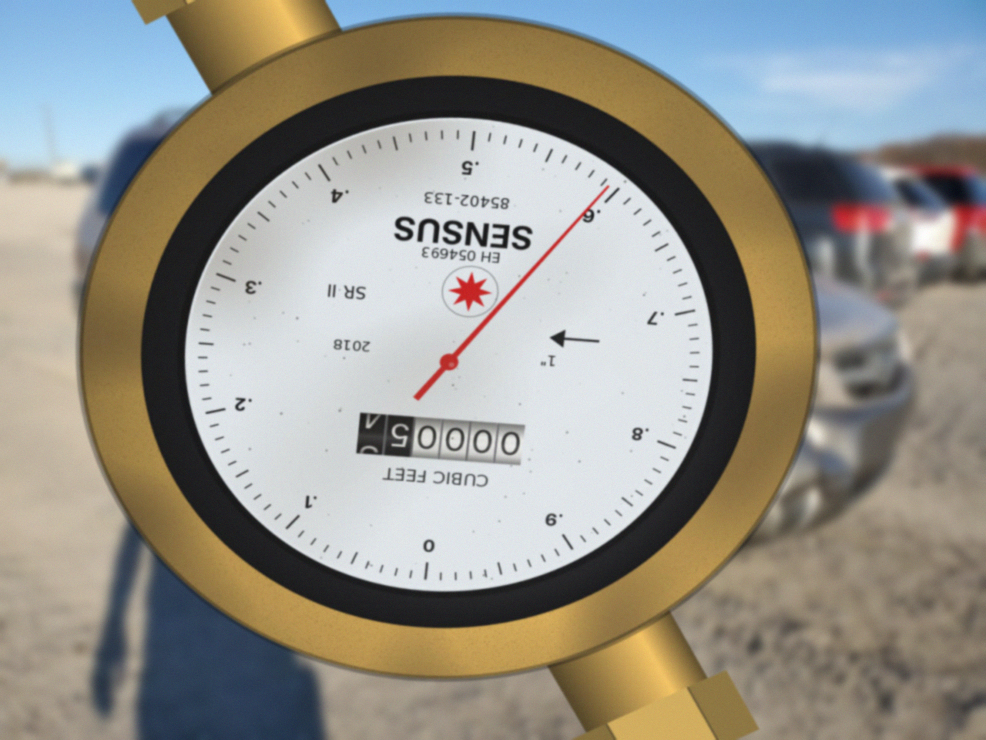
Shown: 53.59 ft³
